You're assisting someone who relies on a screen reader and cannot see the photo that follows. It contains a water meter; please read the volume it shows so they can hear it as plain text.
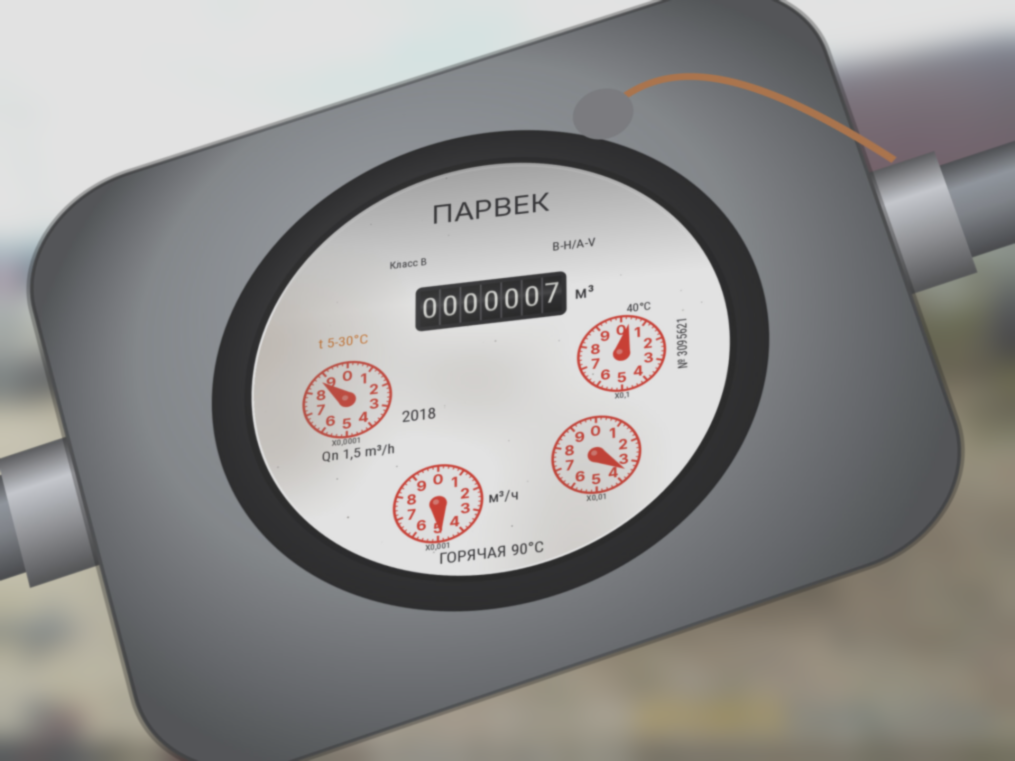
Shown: 7.0348 m³
